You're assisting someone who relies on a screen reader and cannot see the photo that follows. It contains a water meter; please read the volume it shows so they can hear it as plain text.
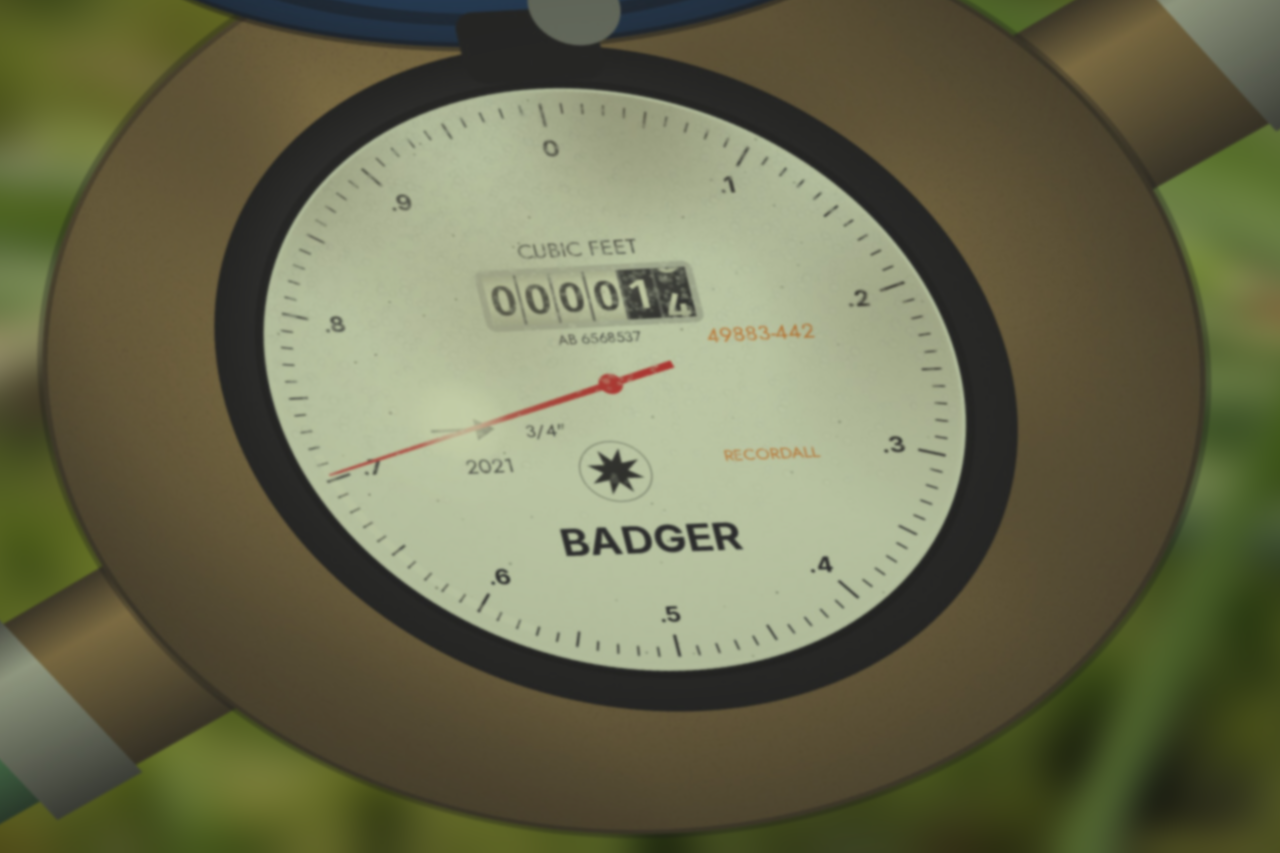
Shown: 13.70 ft³
